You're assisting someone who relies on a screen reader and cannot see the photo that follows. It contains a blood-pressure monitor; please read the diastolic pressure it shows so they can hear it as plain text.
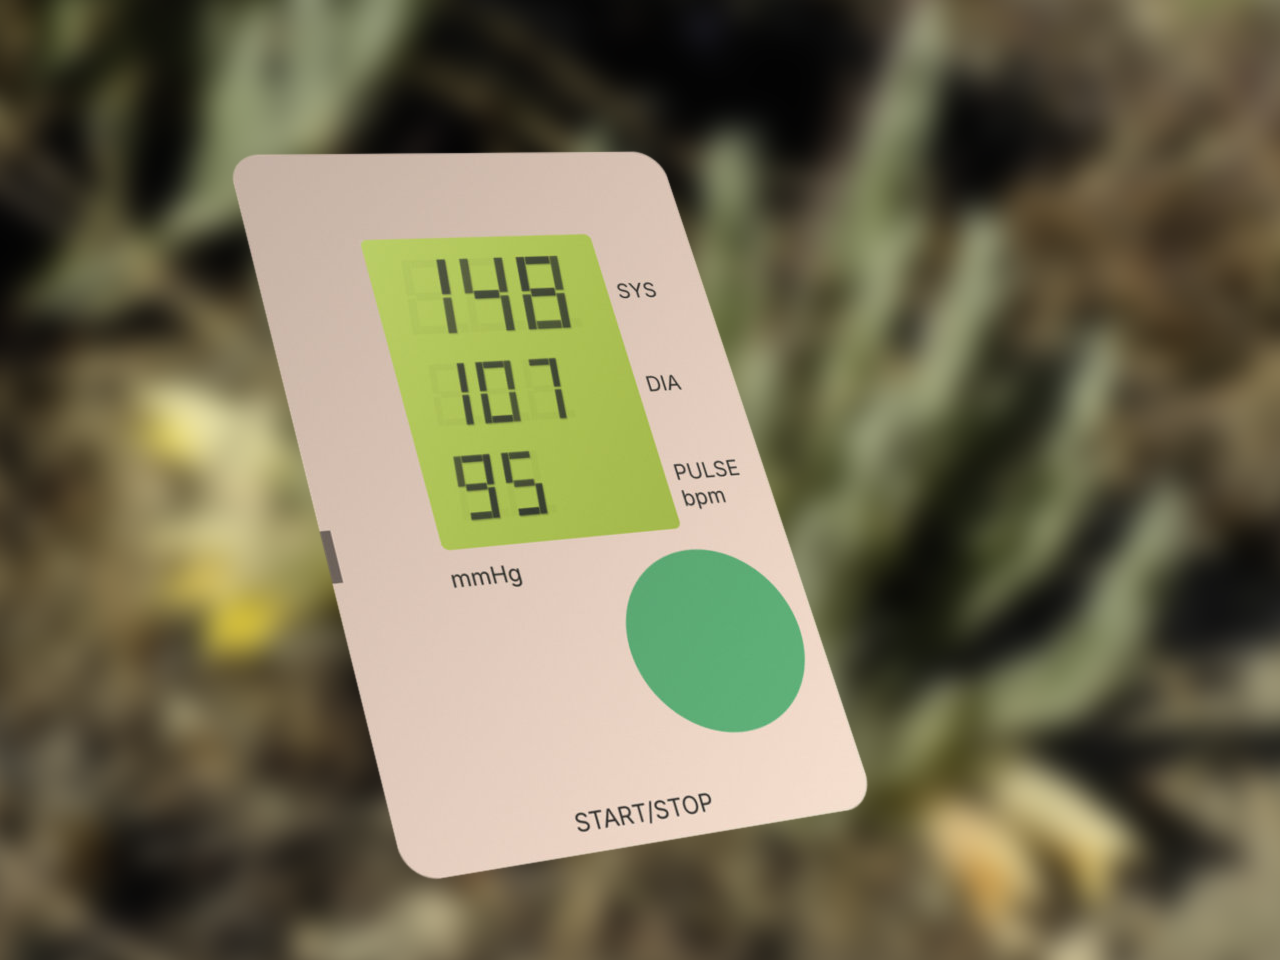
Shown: 107 mmHg
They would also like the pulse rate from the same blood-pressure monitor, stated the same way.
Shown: 95 bpm
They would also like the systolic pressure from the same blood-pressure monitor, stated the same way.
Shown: 148 mmHg
